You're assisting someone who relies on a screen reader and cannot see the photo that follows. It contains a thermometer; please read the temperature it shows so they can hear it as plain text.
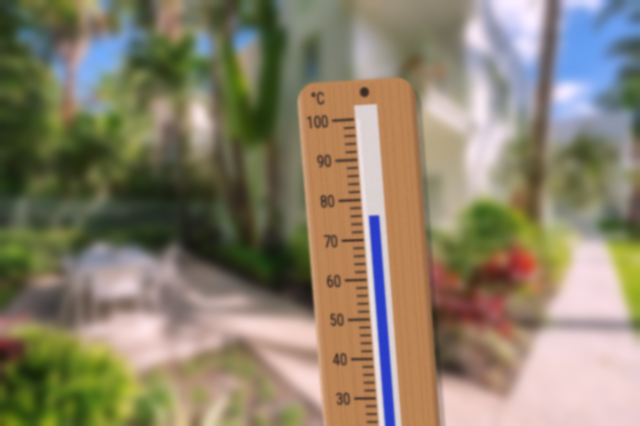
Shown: 76 °C
